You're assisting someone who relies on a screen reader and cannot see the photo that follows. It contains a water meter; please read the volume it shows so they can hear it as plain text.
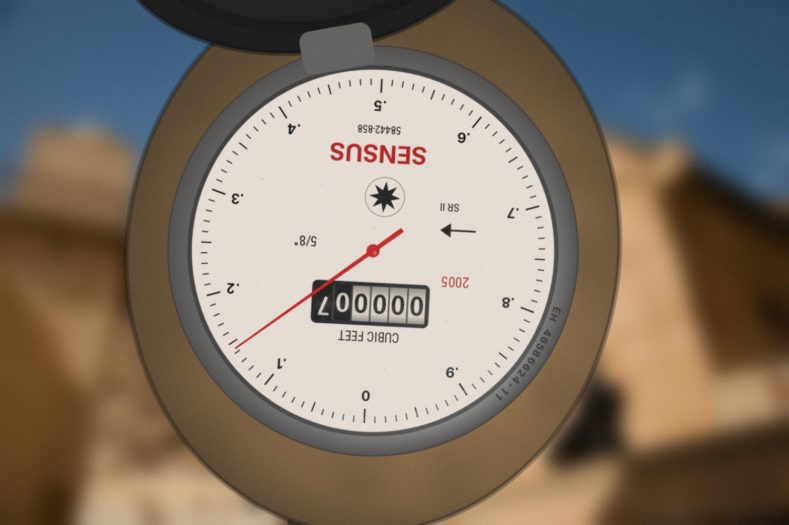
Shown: 7.14 ft³
